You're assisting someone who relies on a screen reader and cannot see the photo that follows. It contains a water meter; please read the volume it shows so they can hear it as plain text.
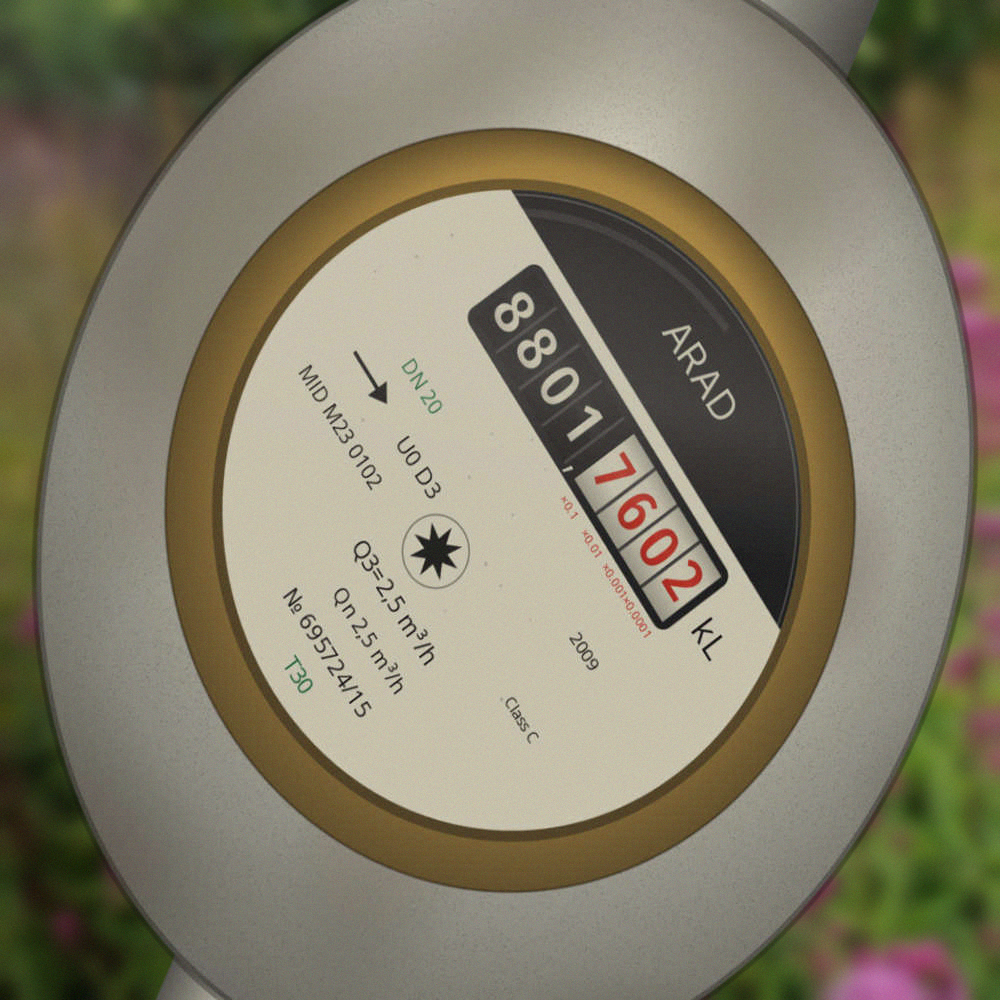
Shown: 8801.7602 kL
